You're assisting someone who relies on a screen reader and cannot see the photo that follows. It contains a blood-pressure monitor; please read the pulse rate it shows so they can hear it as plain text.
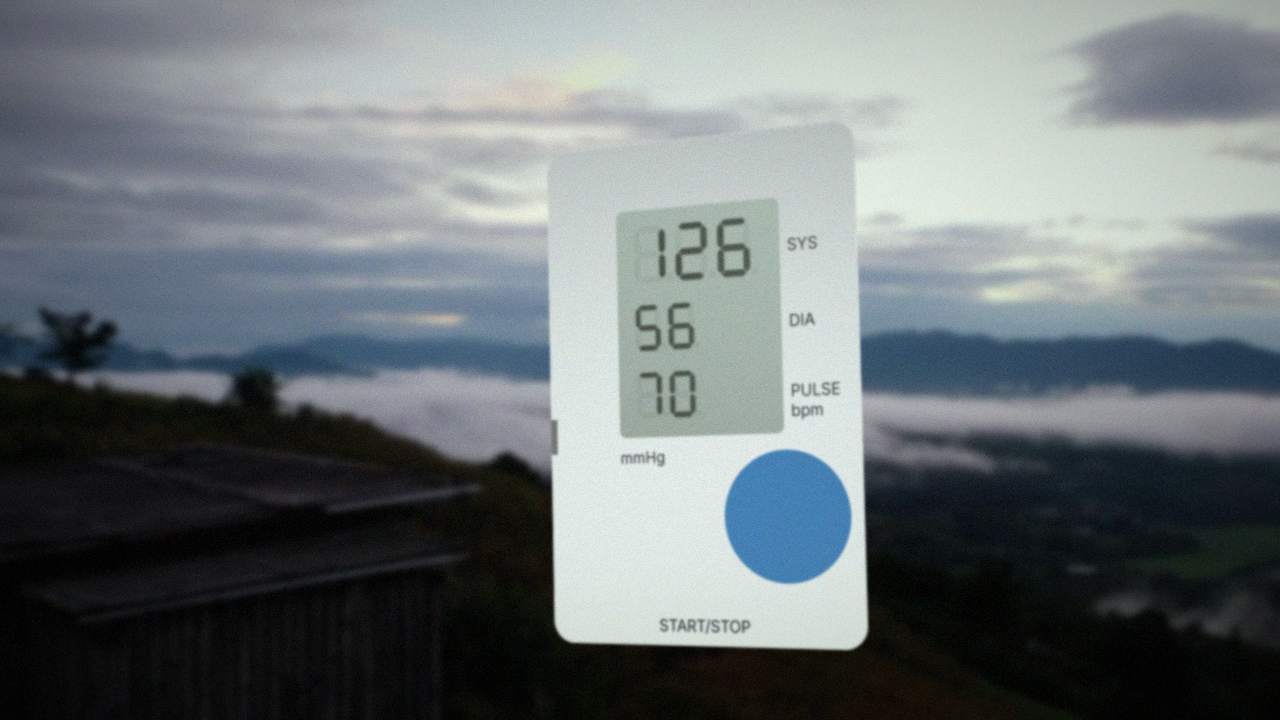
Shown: 70 bpm
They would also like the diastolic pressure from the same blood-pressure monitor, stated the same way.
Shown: 56 mmHg
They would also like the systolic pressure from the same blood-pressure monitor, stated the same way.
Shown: 126 mmHg
